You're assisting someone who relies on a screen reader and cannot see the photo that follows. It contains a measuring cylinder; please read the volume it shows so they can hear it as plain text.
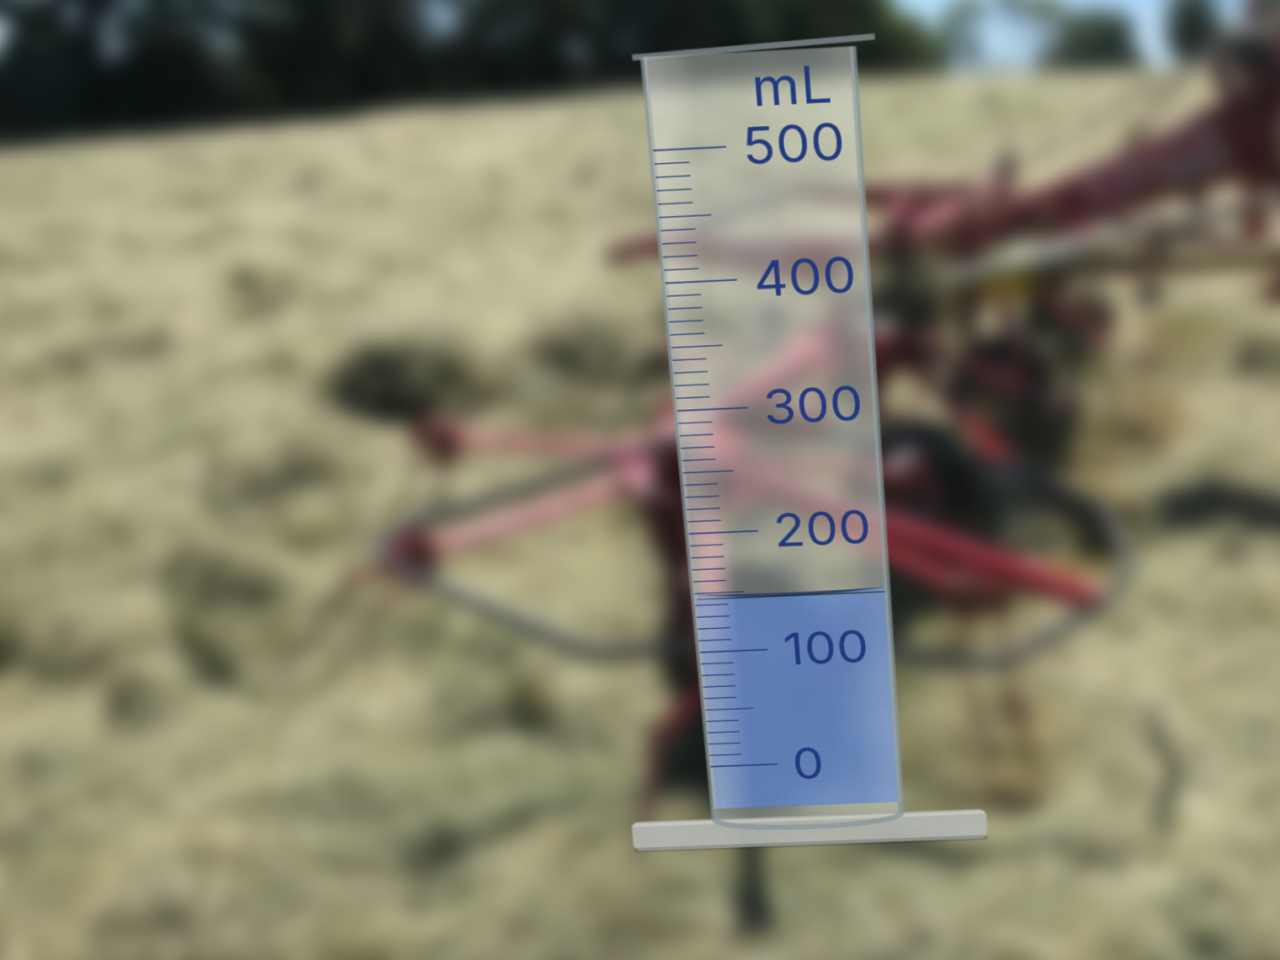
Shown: 145 mL
